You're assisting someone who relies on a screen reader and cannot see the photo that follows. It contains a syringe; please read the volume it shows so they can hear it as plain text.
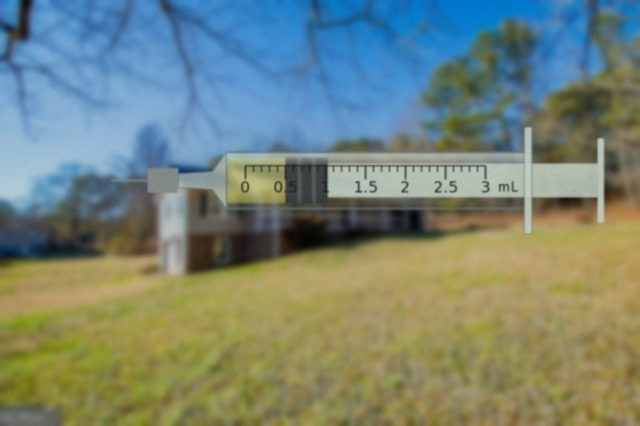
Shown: 0.5 mL
